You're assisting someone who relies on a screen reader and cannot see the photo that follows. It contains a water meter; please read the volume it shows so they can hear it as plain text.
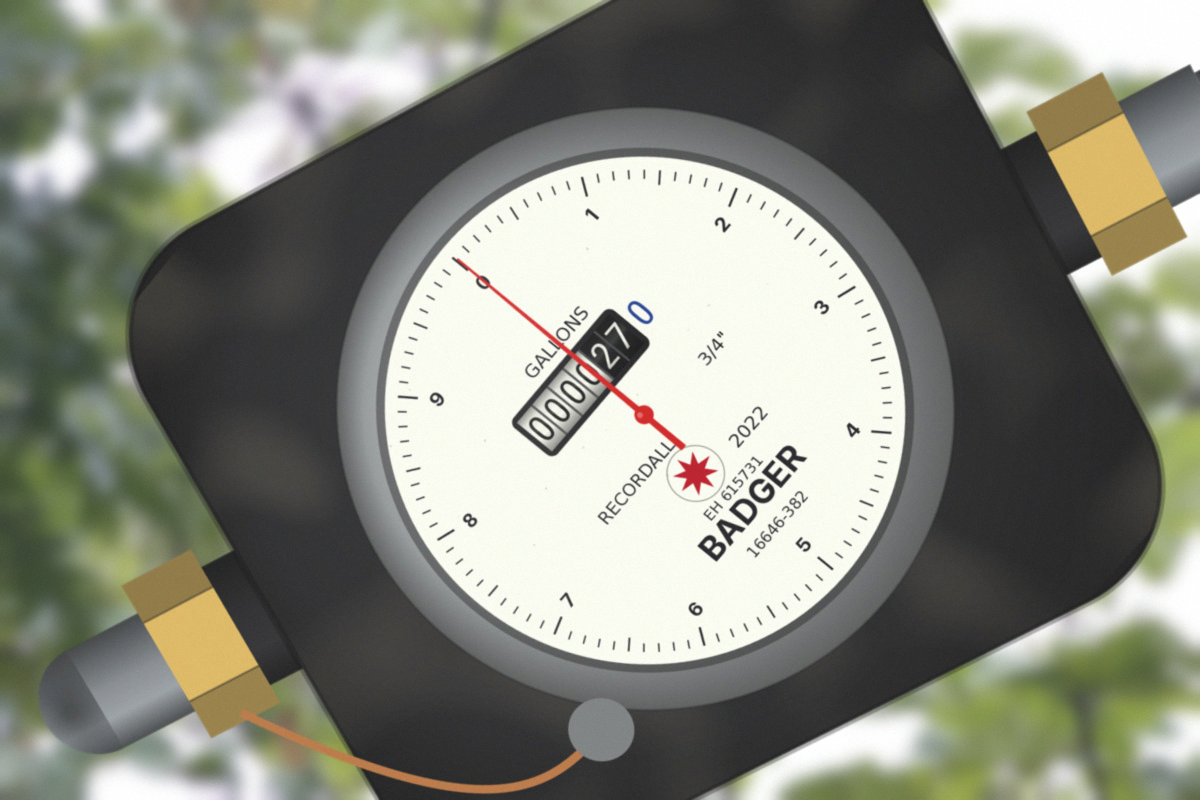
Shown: 270.0 gal
